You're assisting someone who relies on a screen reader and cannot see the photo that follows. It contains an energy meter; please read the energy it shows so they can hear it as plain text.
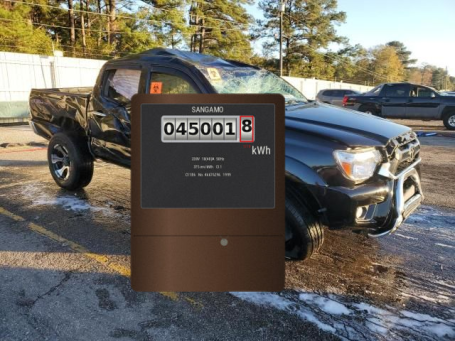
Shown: 45001.8 kWh
